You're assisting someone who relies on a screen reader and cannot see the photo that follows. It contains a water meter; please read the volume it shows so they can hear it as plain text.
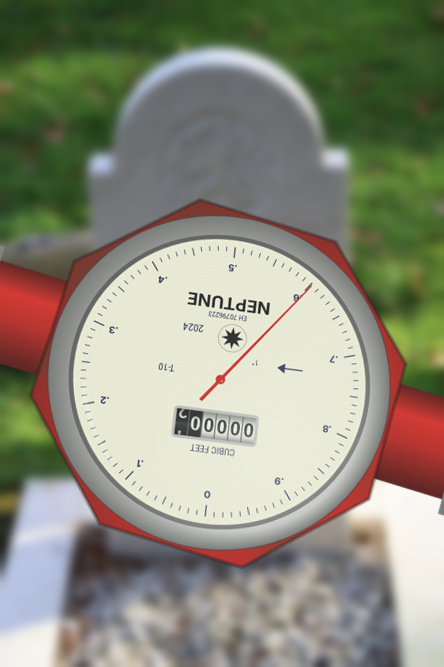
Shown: 1.60 ft³
